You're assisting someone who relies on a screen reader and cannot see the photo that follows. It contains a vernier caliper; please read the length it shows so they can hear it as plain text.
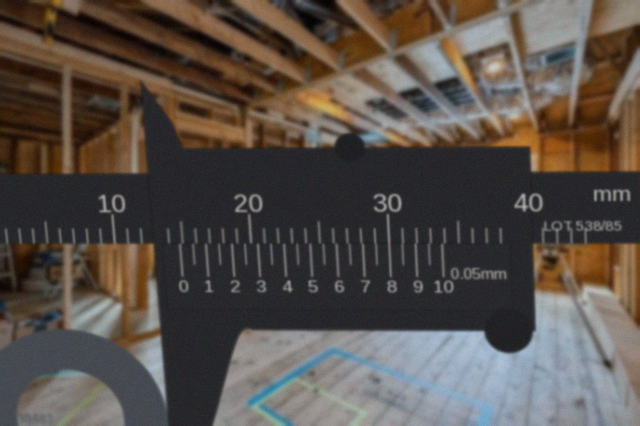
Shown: 14.8 mm
